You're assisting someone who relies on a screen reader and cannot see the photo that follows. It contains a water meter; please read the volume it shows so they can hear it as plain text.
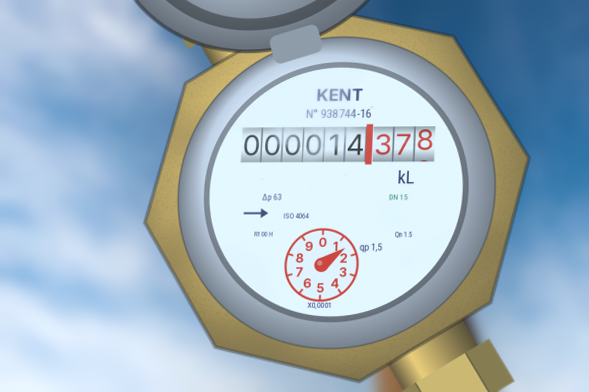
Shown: 14.3781 kL
